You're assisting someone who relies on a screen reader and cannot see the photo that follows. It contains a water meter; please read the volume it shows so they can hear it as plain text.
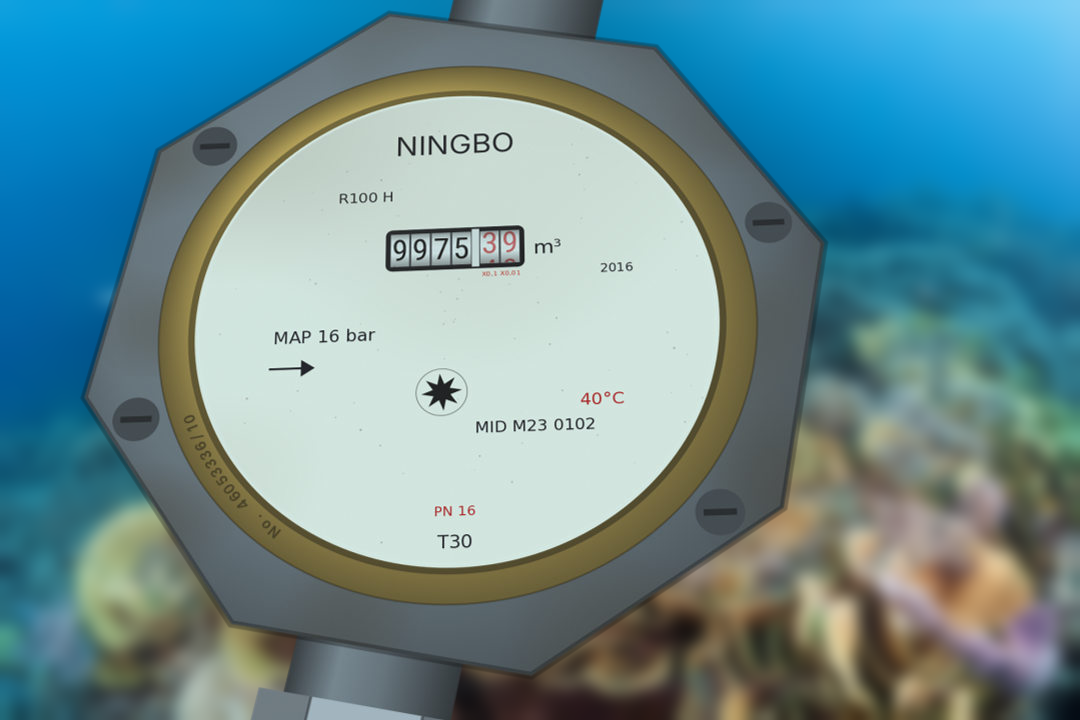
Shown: 9975.39 m³
